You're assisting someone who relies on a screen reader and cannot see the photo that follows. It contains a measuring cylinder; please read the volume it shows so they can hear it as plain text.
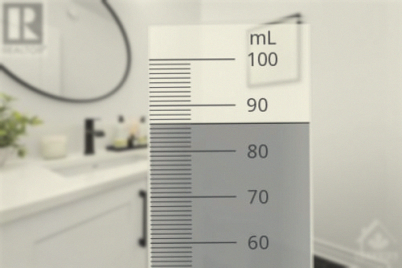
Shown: 86 mL
